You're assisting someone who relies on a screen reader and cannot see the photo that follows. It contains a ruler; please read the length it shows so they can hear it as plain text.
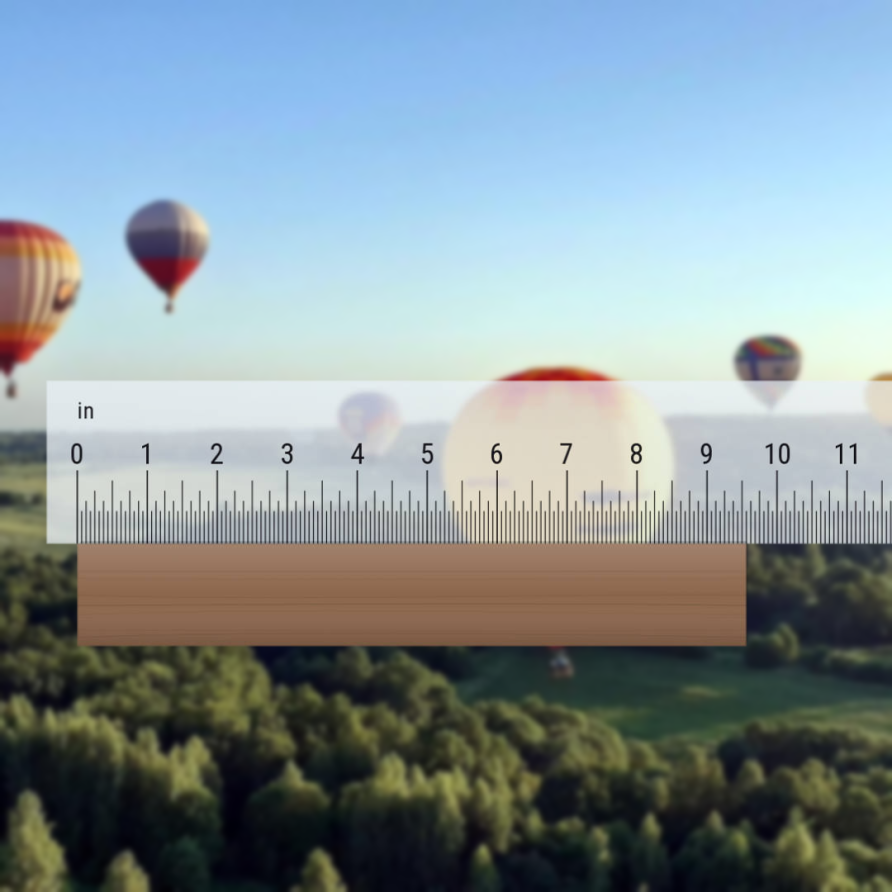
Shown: 9.5625 in
